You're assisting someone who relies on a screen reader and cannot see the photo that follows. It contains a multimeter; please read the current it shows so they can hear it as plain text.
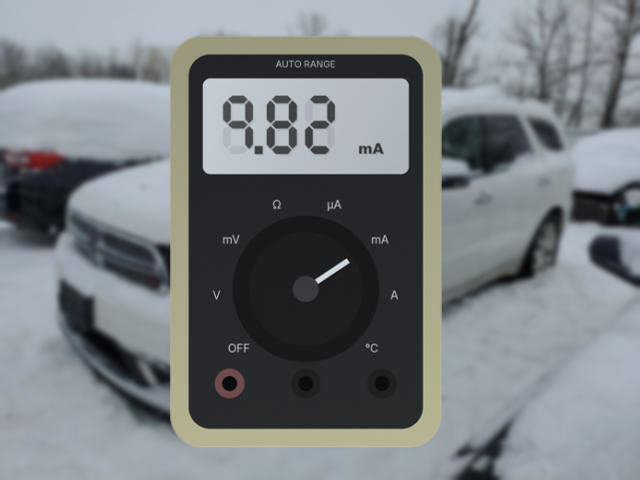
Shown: 9.82 mA
